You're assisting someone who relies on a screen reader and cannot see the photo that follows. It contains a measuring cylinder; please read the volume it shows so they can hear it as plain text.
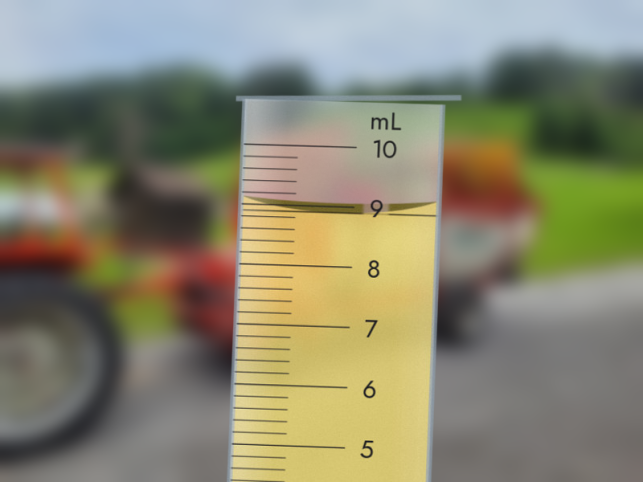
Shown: 8.9 mL
